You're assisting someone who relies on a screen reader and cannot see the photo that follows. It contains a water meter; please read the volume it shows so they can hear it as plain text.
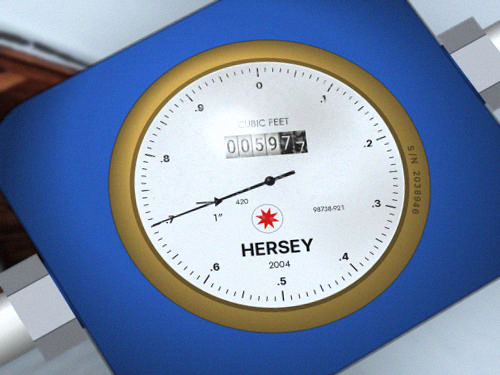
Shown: 5976.70 ft³
